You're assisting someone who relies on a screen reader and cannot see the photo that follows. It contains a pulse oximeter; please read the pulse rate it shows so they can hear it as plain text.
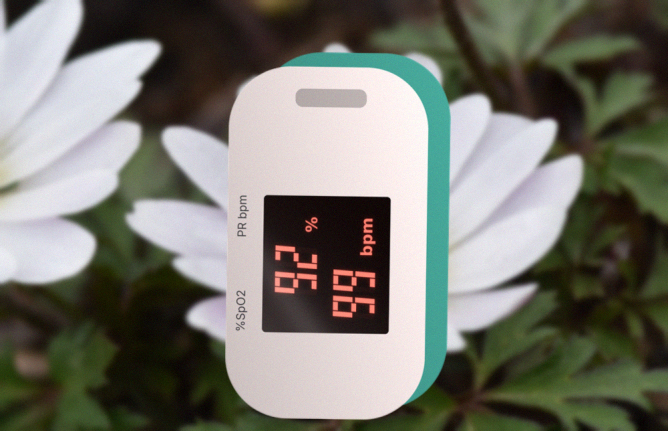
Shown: 99 bpm
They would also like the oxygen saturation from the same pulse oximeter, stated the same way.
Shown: 92 %
